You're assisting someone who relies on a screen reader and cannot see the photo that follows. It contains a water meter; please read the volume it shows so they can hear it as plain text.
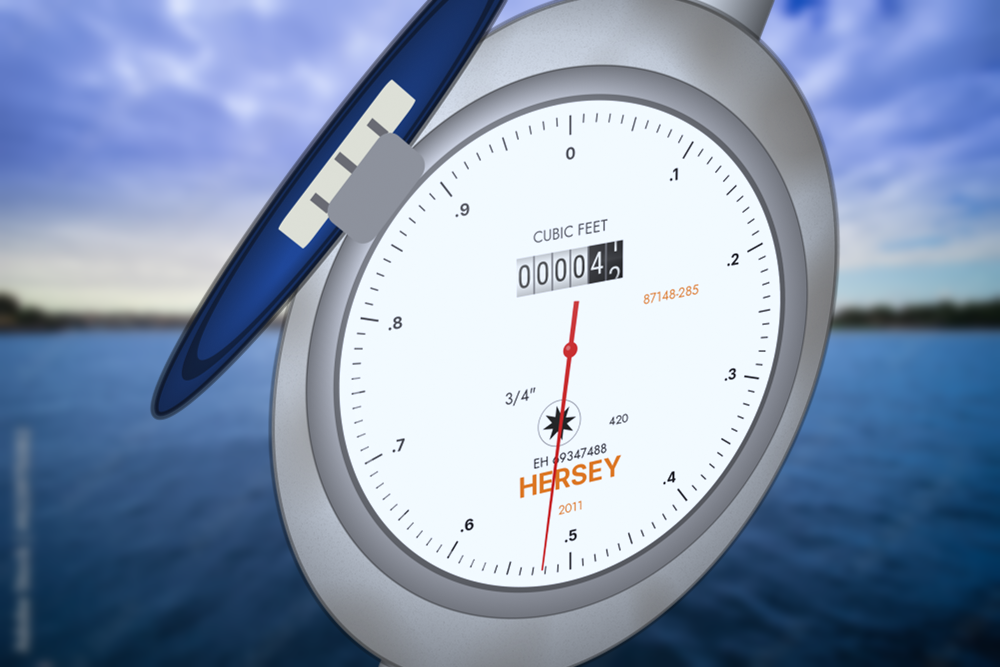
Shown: 41.52 ft³
